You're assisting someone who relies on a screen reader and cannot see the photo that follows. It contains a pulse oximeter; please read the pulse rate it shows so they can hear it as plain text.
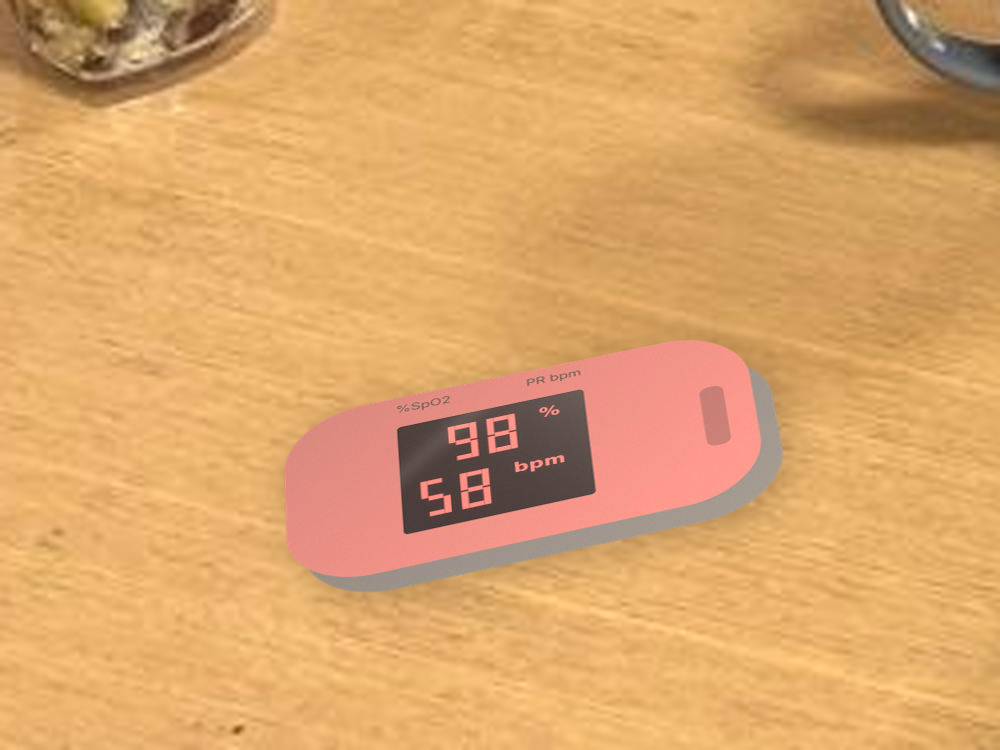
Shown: 58 bpm
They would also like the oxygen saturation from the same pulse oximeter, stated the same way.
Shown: 98 %
